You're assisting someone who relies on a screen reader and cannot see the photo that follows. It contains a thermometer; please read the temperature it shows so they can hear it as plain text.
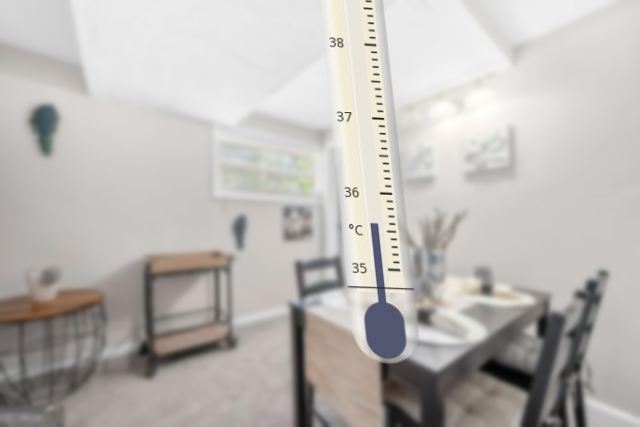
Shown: 35.6 °C
